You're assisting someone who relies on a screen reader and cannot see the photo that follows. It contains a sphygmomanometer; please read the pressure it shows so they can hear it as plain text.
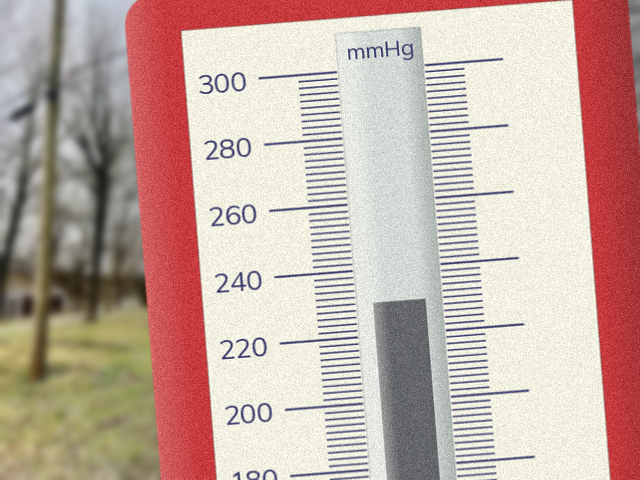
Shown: 230 mmHg
